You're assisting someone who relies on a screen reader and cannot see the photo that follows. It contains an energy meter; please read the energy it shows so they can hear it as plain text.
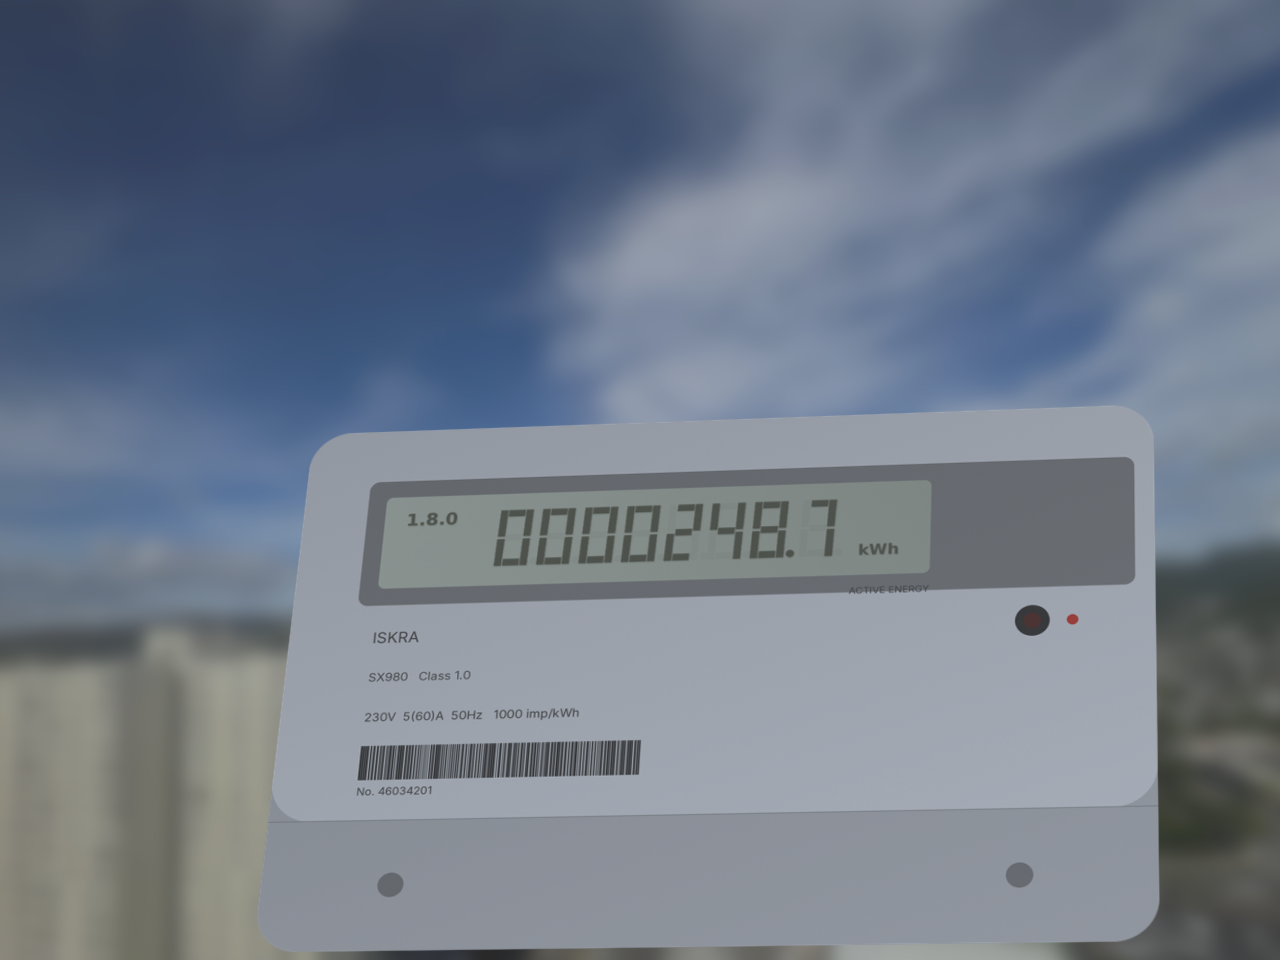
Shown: 248.7 kWh
